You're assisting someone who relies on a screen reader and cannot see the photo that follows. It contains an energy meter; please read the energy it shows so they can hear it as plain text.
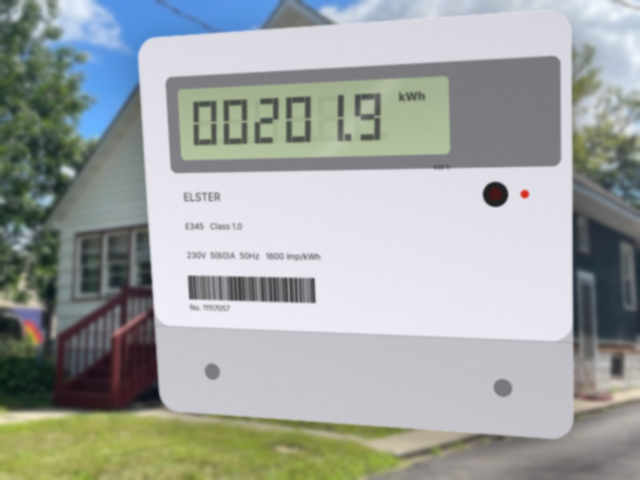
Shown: 201.9 kWh
